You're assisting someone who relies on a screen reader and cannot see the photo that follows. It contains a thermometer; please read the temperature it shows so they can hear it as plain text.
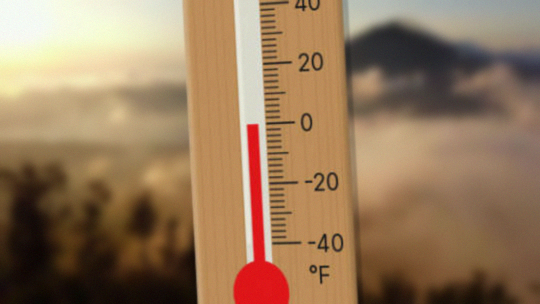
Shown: 0 °F
